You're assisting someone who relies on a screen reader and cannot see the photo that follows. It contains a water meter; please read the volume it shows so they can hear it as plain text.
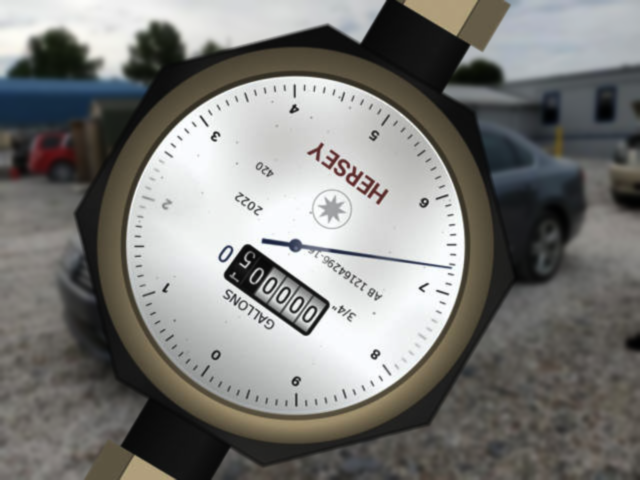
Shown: 46.7 gal
